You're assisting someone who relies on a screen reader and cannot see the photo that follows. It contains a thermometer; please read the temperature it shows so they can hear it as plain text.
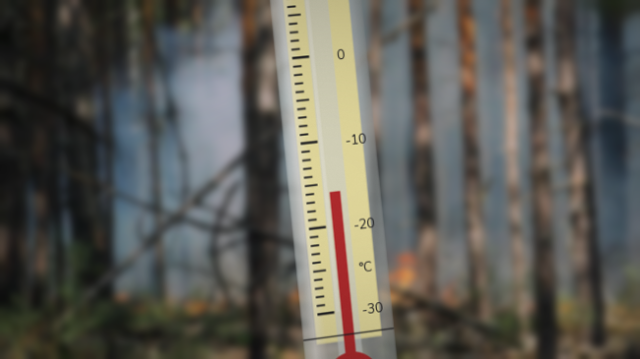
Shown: -16 °C
